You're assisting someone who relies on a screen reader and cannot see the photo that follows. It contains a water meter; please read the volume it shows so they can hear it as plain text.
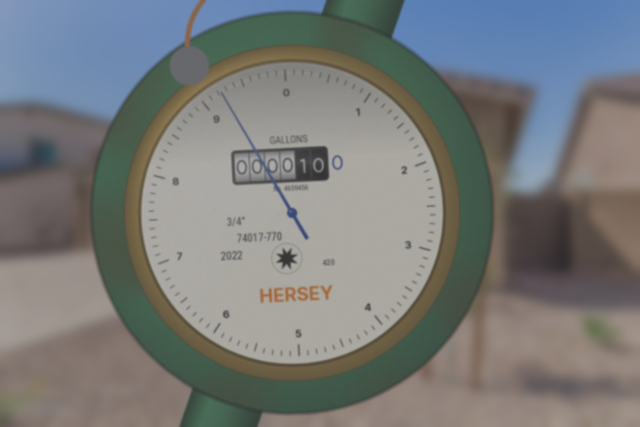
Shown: 99.2 gal
